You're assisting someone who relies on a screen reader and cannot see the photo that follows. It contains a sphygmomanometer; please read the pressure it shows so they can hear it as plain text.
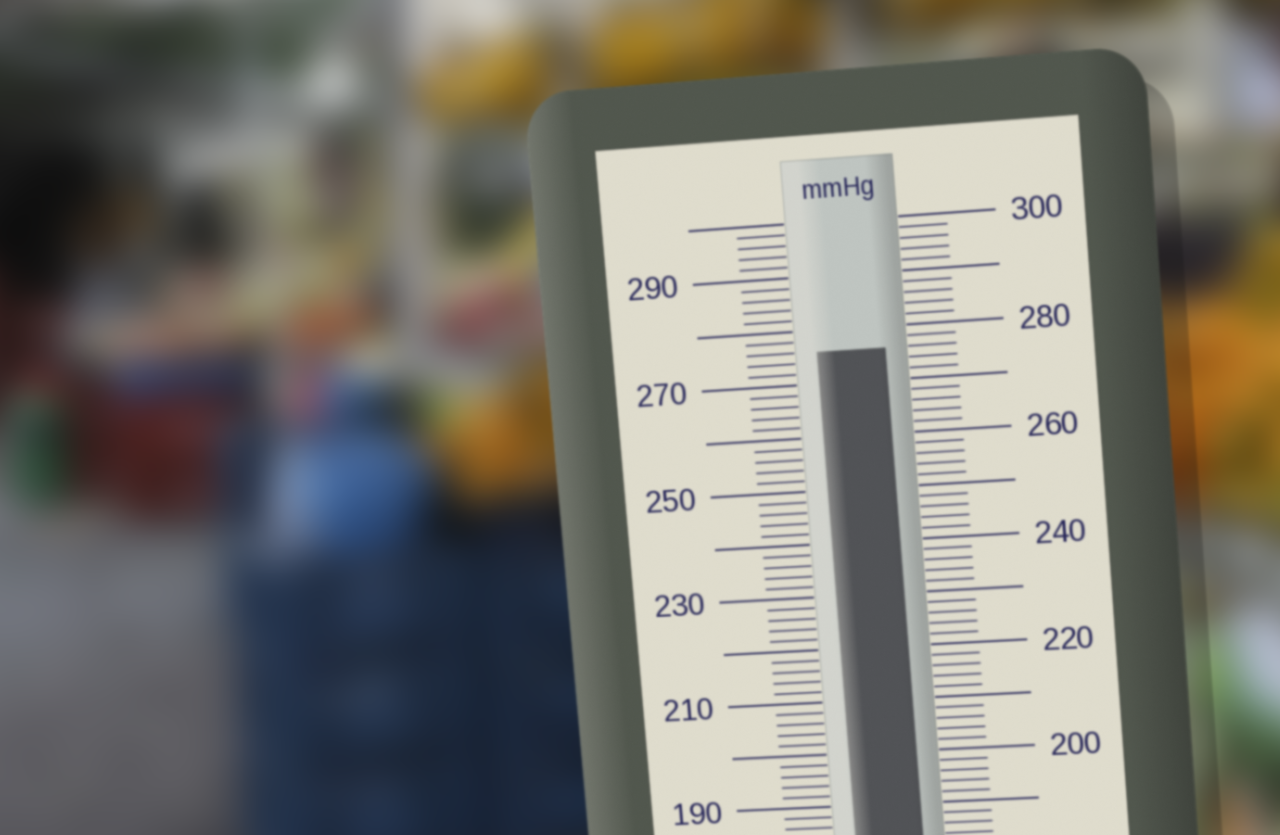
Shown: 276 mmHg
